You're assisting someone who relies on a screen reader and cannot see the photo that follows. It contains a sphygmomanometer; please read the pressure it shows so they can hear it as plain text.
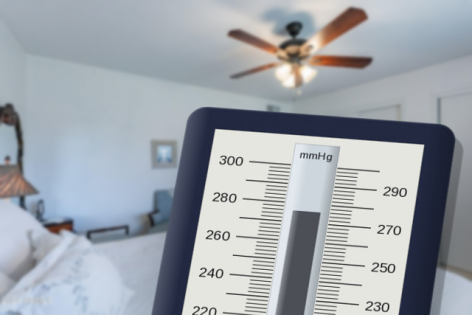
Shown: 276 mmHg
